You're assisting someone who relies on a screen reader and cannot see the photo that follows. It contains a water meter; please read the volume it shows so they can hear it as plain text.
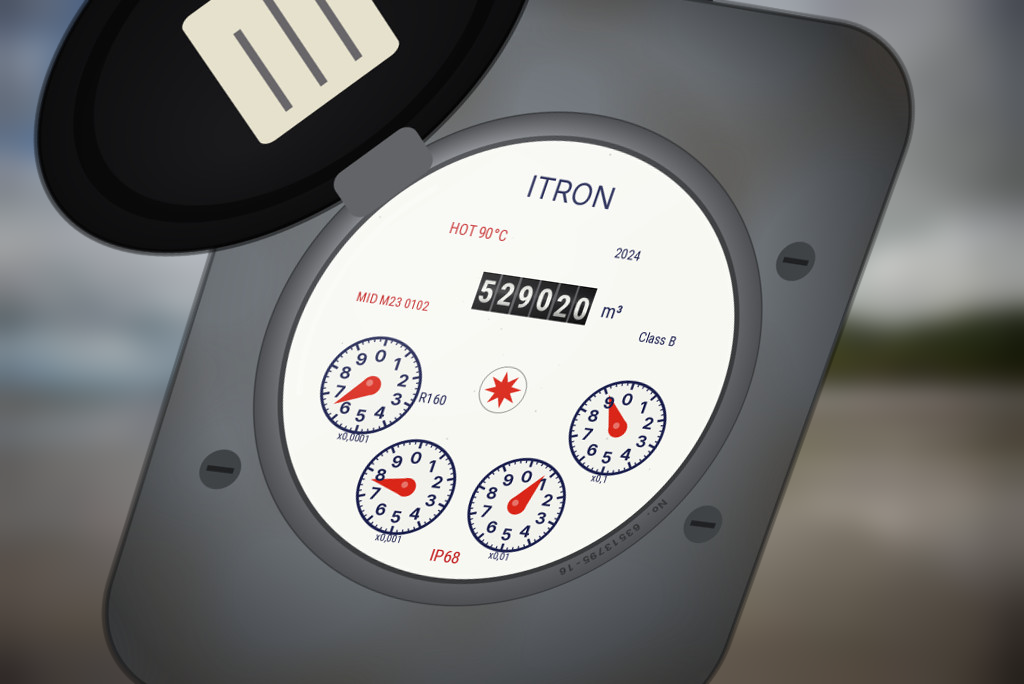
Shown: 529019.9076 m³
